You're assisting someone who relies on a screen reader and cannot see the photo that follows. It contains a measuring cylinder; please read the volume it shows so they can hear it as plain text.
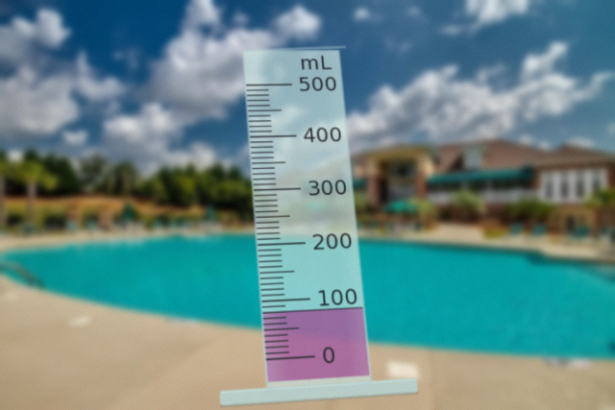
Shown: 80 mL
